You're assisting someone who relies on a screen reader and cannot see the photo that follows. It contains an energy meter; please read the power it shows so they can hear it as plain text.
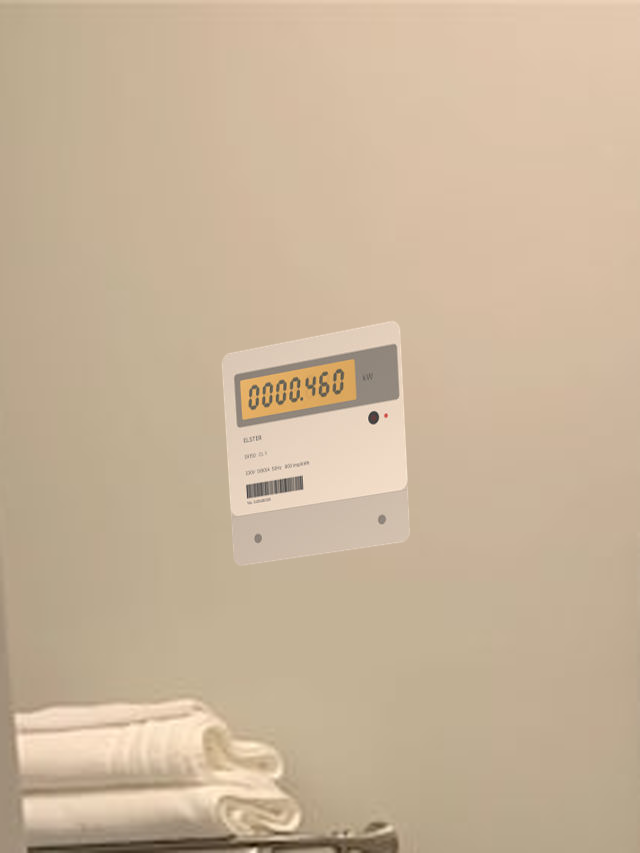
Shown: 0.460 kW
